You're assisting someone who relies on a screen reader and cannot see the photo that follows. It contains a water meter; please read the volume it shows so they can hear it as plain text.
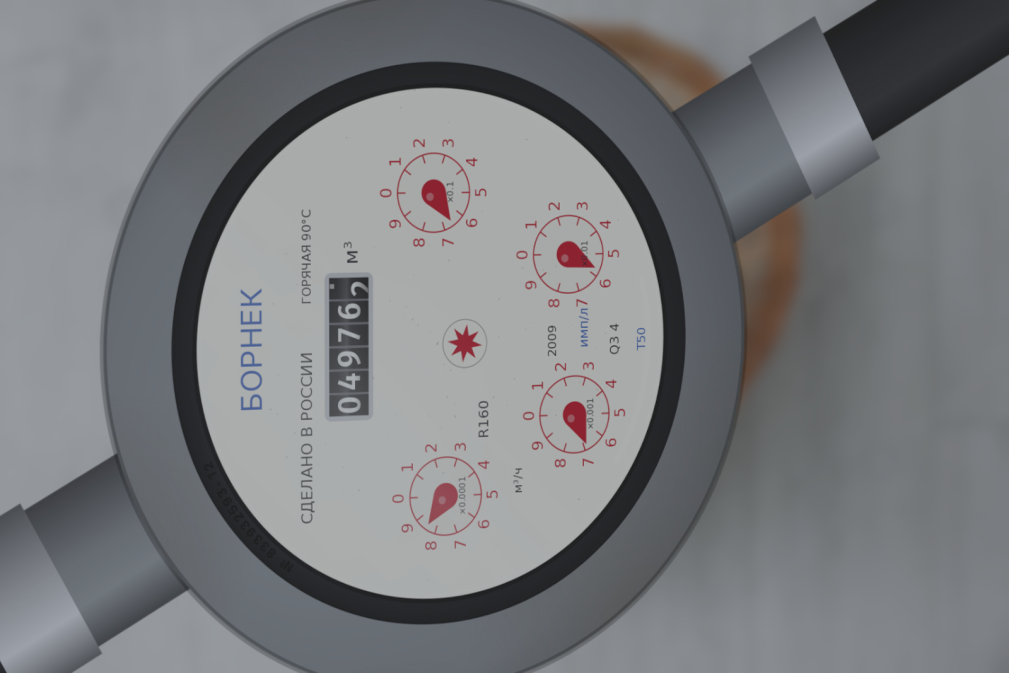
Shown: 49761.6568 m³
